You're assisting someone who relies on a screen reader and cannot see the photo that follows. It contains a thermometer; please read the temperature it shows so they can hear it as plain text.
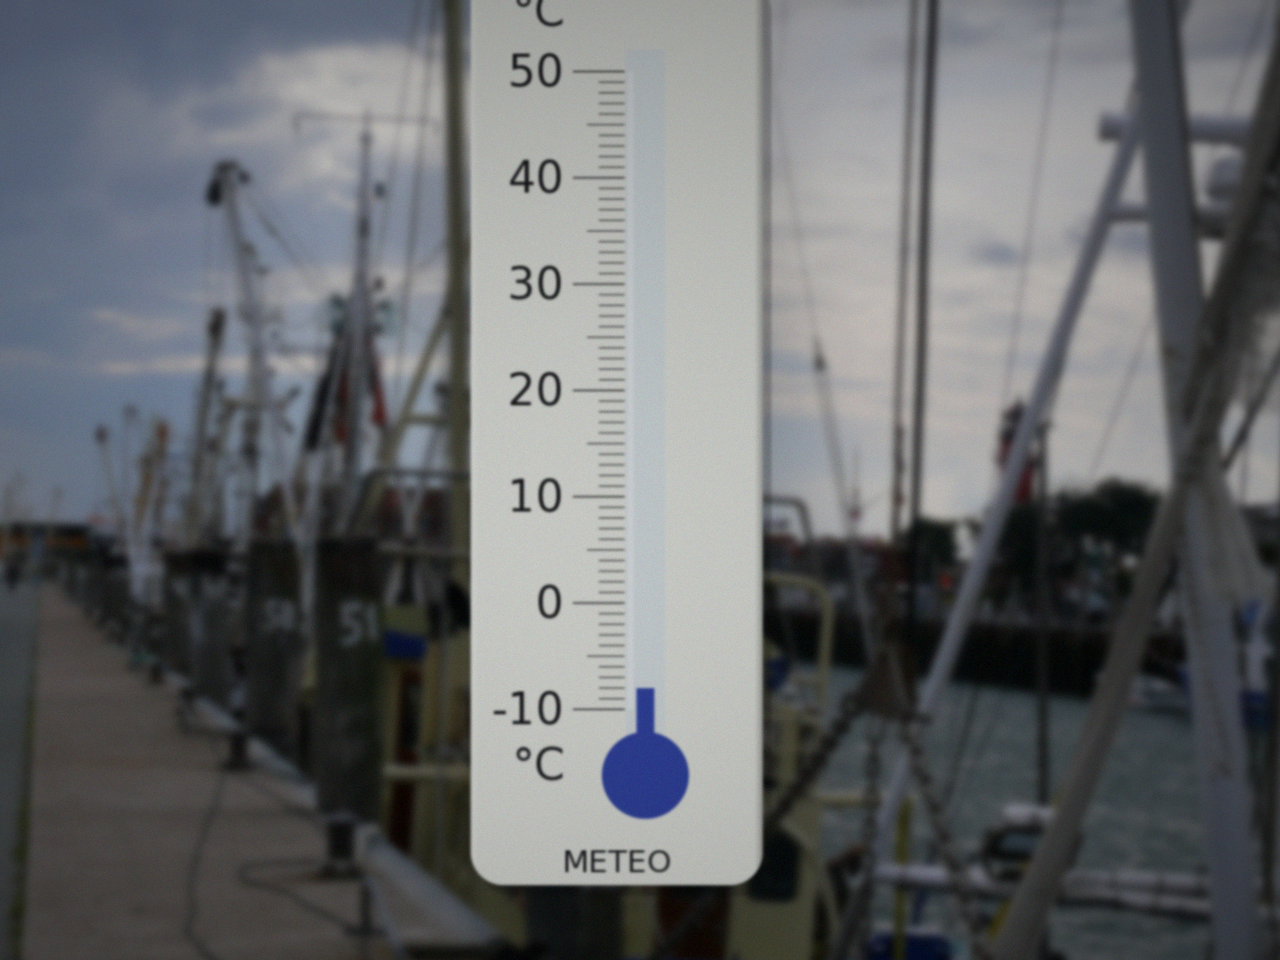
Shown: -8 °C
